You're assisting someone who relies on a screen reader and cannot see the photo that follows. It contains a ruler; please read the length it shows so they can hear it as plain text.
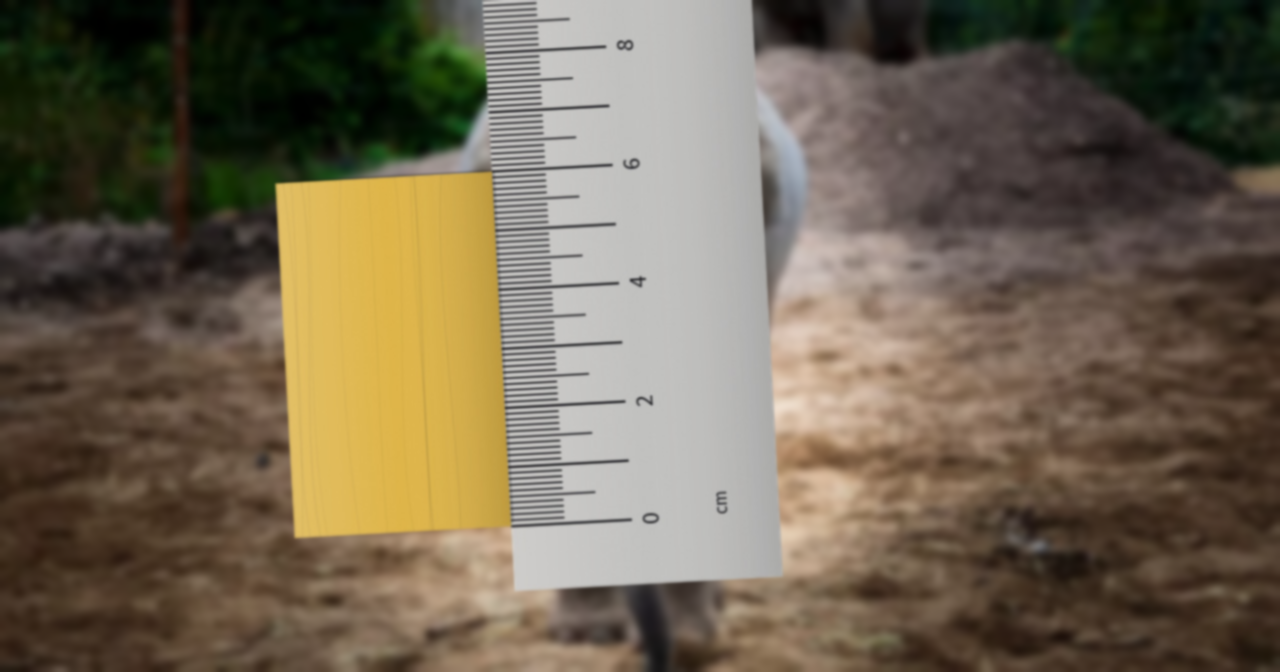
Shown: 6 cm
